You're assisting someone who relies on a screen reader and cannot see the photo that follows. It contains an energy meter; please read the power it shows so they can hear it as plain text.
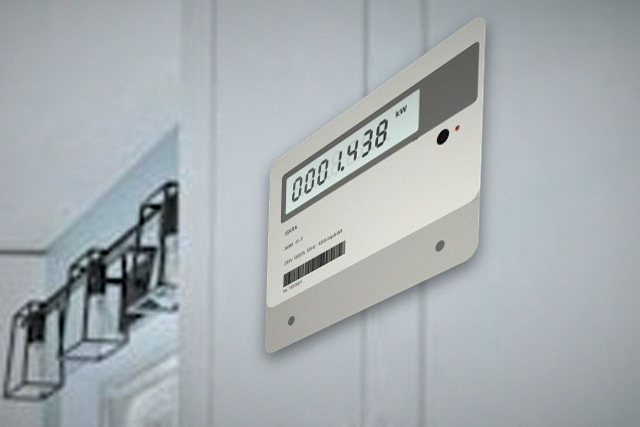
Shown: 1.438 kW
